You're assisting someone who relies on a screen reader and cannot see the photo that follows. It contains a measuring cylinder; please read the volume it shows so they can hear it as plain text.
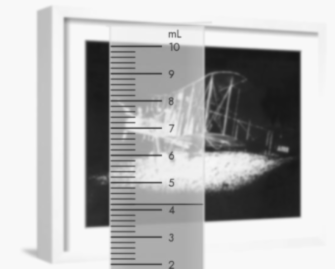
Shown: 4.2 mL
